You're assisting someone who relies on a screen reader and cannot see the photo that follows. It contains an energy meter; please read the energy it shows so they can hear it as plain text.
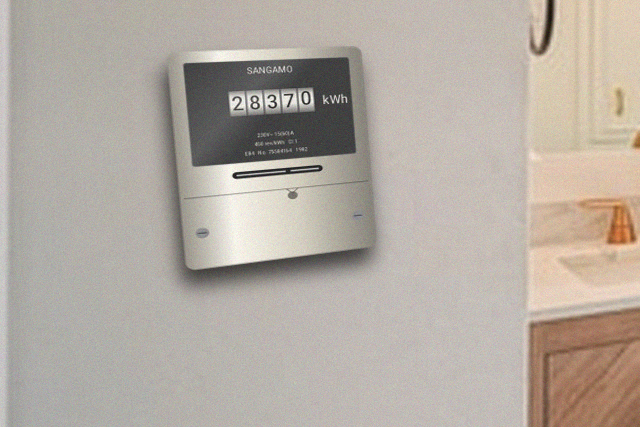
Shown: 28370 kWh
